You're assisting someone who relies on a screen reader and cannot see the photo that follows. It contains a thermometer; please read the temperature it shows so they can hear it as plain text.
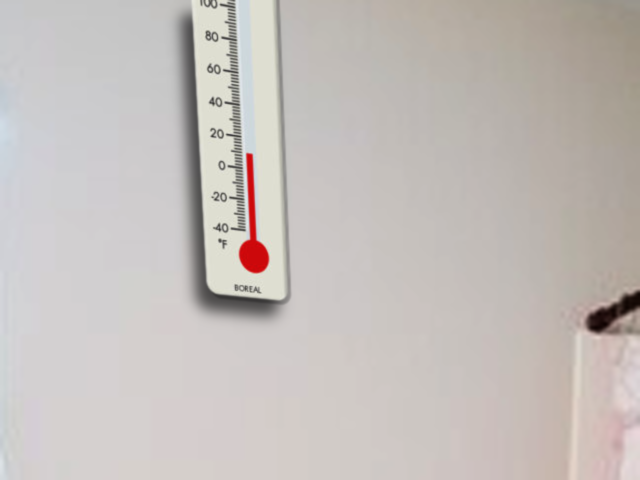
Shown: 10 °F
